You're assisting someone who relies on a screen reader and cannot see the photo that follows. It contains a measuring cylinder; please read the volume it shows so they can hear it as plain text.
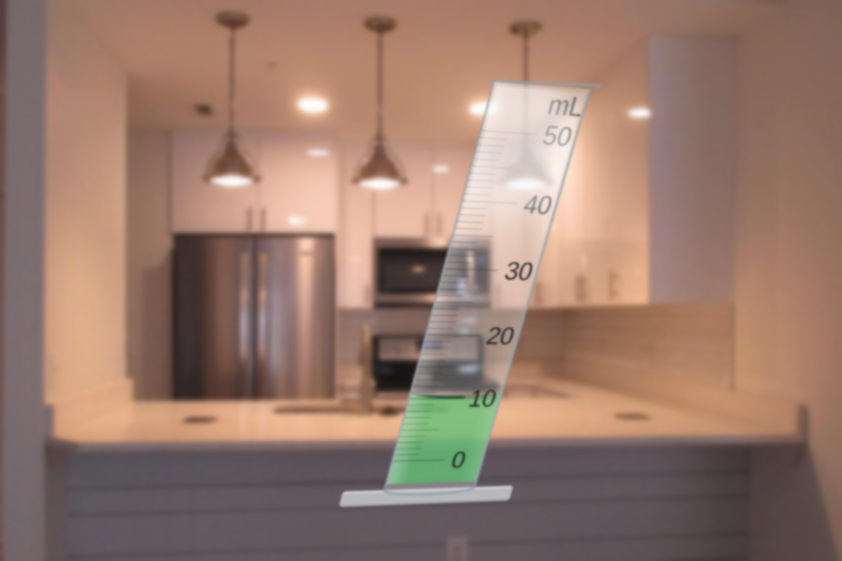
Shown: 10 mL
